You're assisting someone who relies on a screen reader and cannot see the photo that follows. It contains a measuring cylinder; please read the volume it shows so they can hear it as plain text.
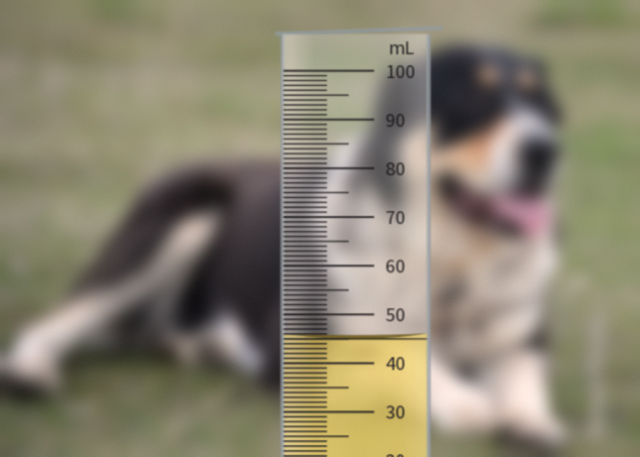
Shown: 45 mL
